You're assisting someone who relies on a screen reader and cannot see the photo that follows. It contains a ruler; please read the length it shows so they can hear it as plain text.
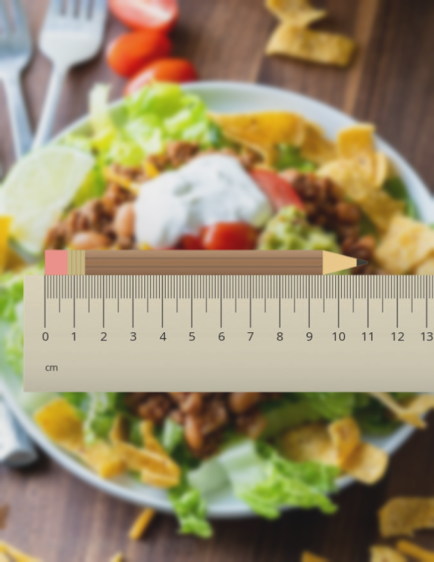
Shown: 11 cm
